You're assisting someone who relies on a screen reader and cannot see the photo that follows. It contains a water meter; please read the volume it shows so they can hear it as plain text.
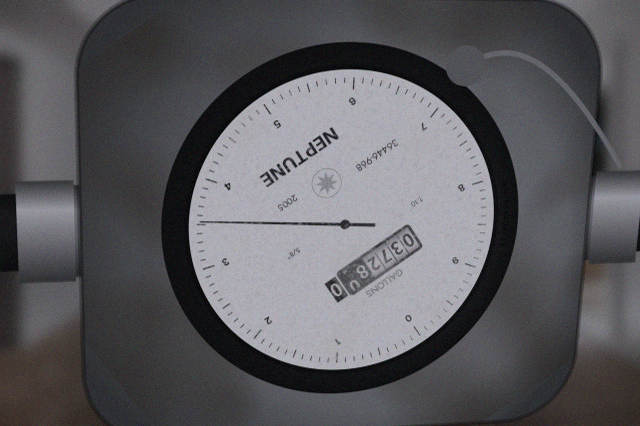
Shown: 372803.5 gal
